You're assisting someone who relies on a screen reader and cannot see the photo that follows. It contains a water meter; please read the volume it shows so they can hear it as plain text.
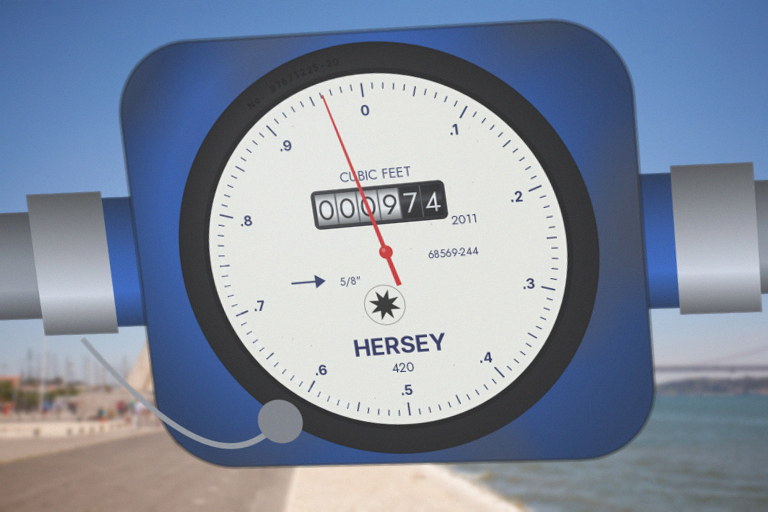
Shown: 973.96 ft³
